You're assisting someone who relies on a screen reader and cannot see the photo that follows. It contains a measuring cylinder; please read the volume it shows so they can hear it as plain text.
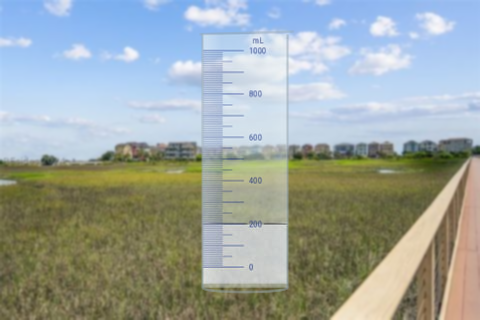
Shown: 200 mL
